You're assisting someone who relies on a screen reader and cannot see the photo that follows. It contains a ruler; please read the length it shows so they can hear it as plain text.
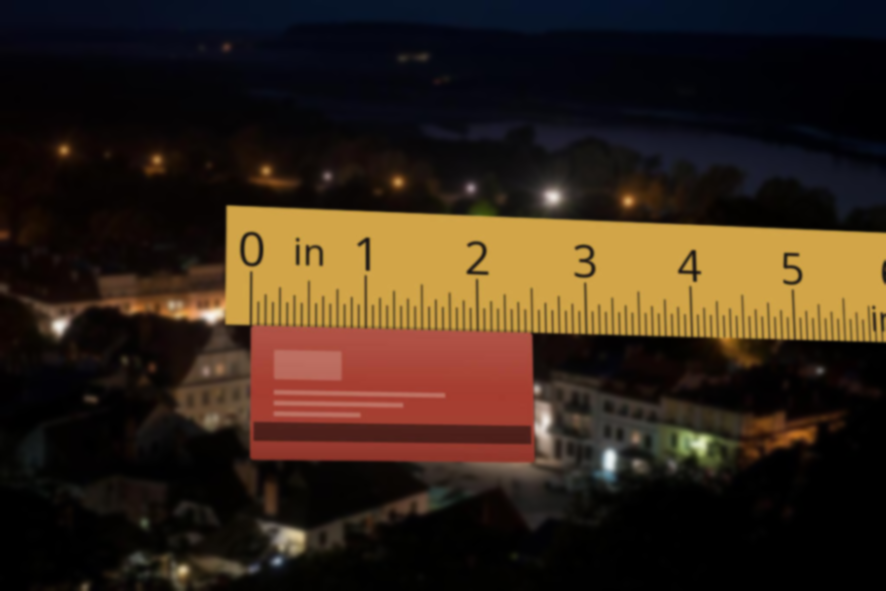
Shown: 2.5 in
